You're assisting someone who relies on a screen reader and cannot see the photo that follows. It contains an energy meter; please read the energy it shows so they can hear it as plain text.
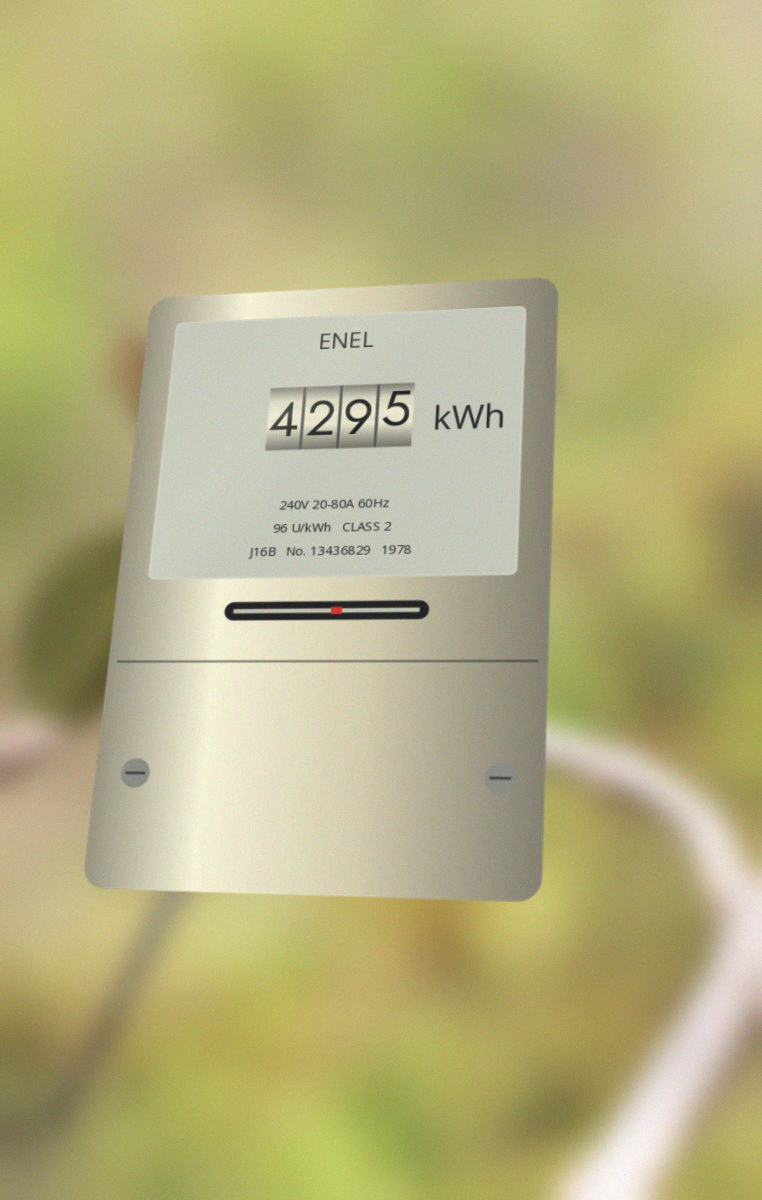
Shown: 4295 kWh
